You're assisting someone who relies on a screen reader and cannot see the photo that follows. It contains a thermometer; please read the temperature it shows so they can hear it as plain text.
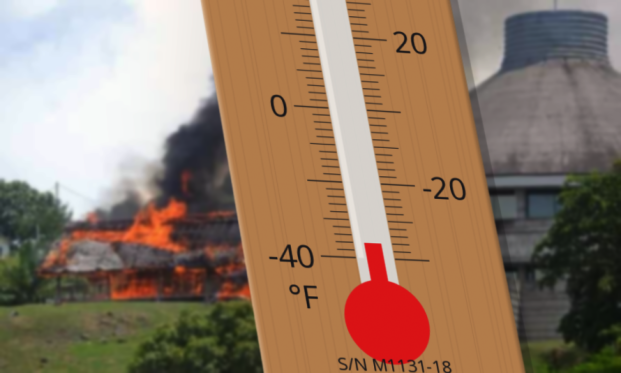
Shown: -36 °F
